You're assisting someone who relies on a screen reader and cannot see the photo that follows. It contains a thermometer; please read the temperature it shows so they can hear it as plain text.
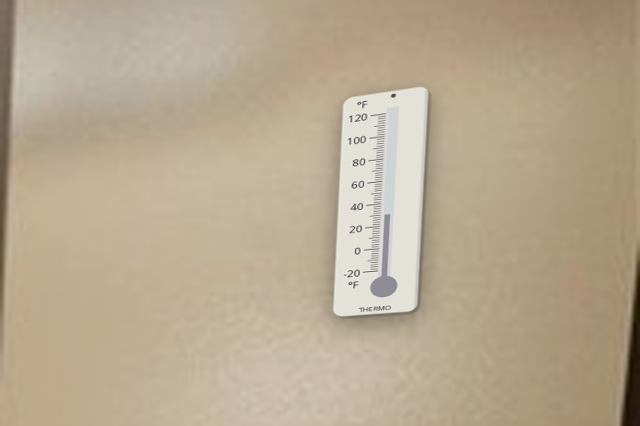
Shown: 30 °F
